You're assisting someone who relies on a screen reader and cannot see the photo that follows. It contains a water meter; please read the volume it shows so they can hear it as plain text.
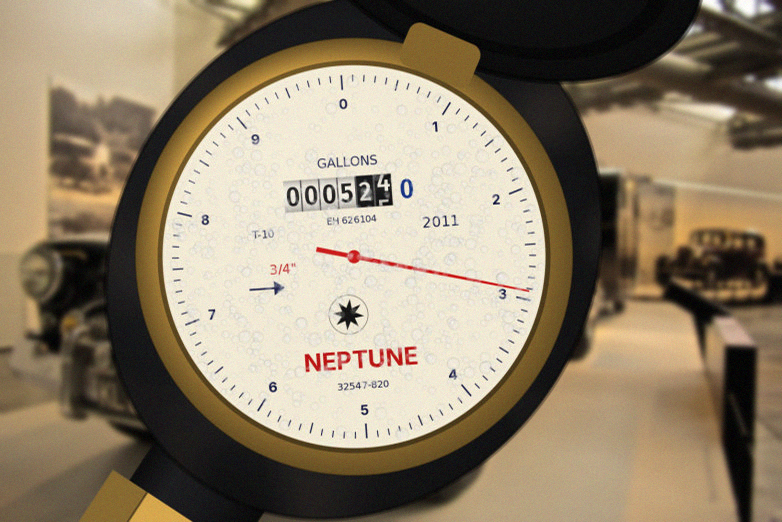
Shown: 5242.9 gal
